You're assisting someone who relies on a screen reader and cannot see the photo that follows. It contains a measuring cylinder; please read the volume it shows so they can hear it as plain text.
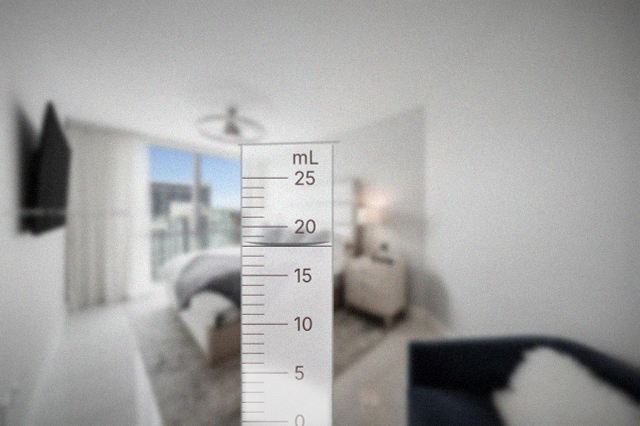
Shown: 18 mL
